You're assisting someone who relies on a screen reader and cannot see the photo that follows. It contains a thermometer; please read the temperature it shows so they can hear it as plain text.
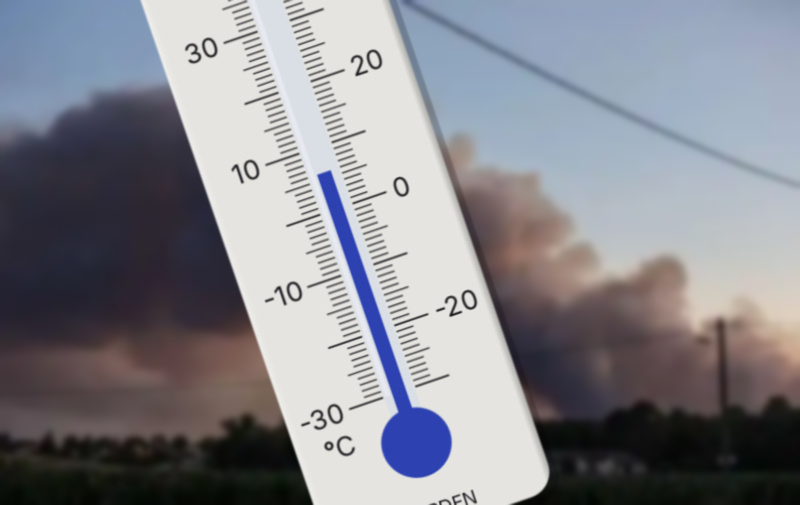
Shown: 6 °C
